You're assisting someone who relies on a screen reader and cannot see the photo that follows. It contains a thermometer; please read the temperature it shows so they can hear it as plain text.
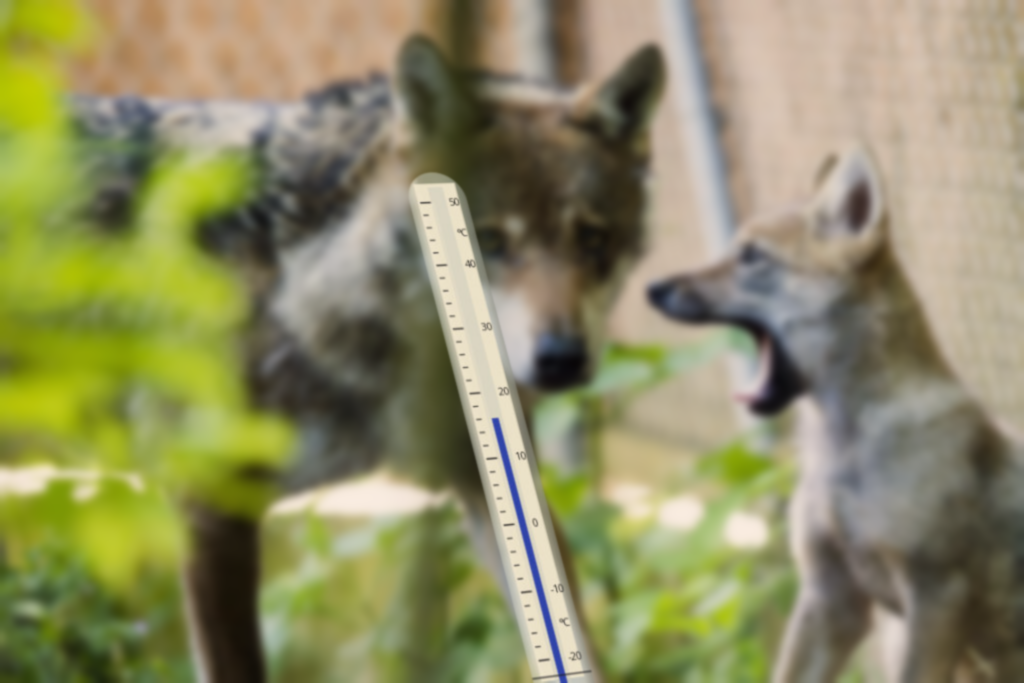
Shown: 16 °C
